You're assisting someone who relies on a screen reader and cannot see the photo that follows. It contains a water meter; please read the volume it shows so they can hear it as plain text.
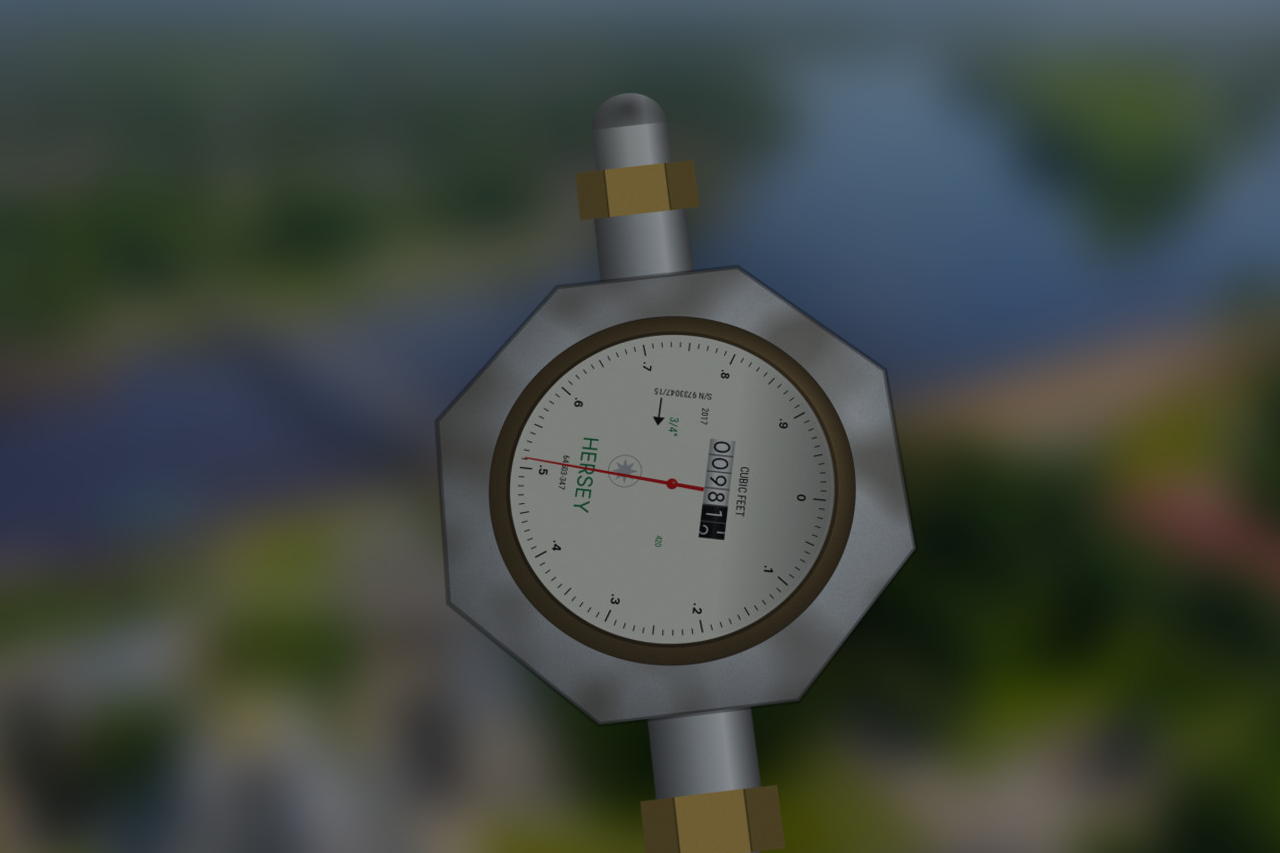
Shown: 9811.51 ft³
